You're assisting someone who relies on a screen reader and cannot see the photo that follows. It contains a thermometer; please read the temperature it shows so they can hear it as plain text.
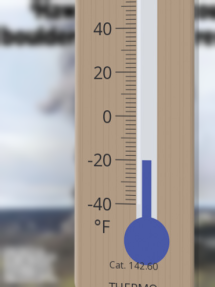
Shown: -20 °F
